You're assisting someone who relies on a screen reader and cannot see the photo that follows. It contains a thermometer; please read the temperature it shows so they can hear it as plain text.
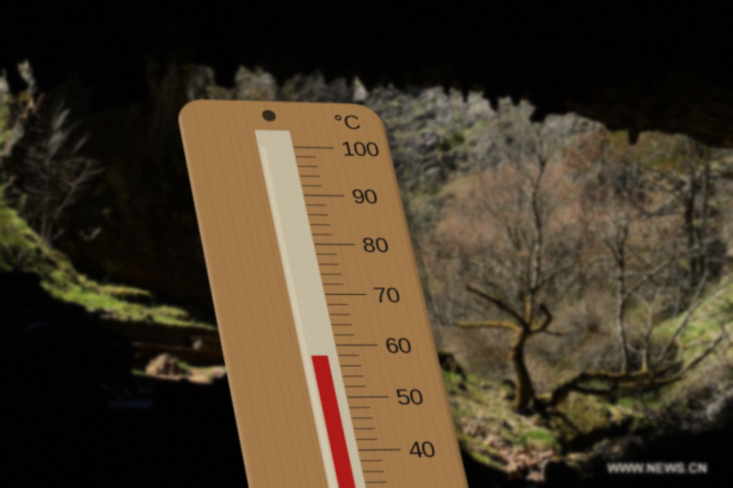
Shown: 58 °C
